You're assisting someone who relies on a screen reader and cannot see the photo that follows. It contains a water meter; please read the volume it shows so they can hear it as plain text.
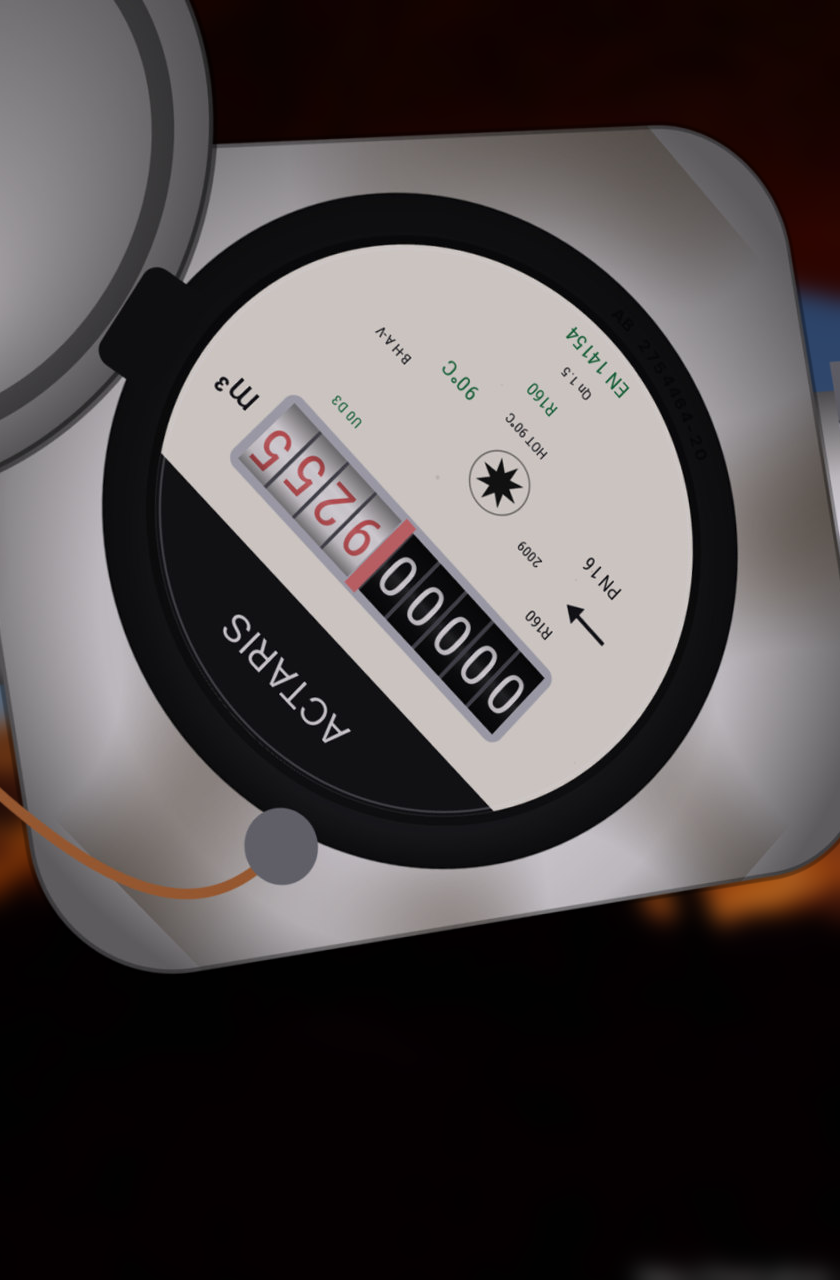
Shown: 0.9255 m³
